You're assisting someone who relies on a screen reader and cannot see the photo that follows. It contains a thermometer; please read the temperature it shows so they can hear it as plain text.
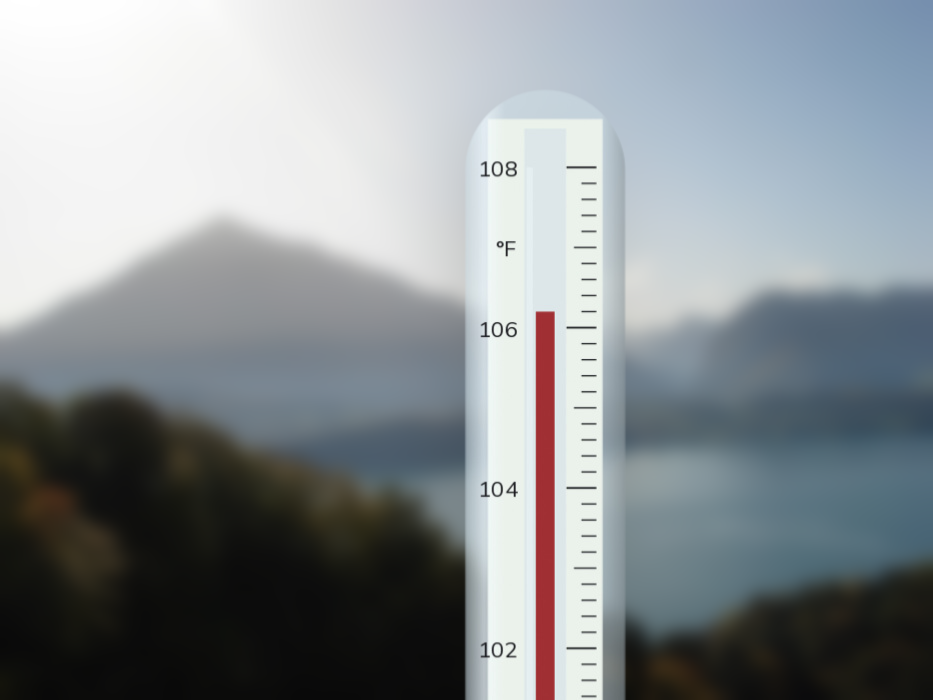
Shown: 106.2 °F
